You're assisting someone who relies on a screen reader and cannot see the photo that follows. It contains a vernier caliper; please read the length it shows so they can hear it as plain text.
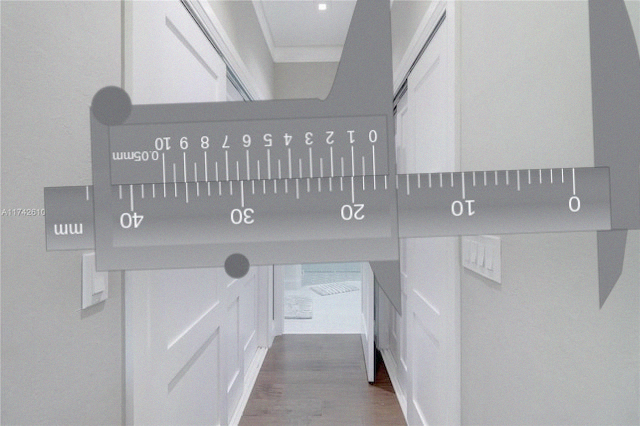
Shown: 18.0 mm
